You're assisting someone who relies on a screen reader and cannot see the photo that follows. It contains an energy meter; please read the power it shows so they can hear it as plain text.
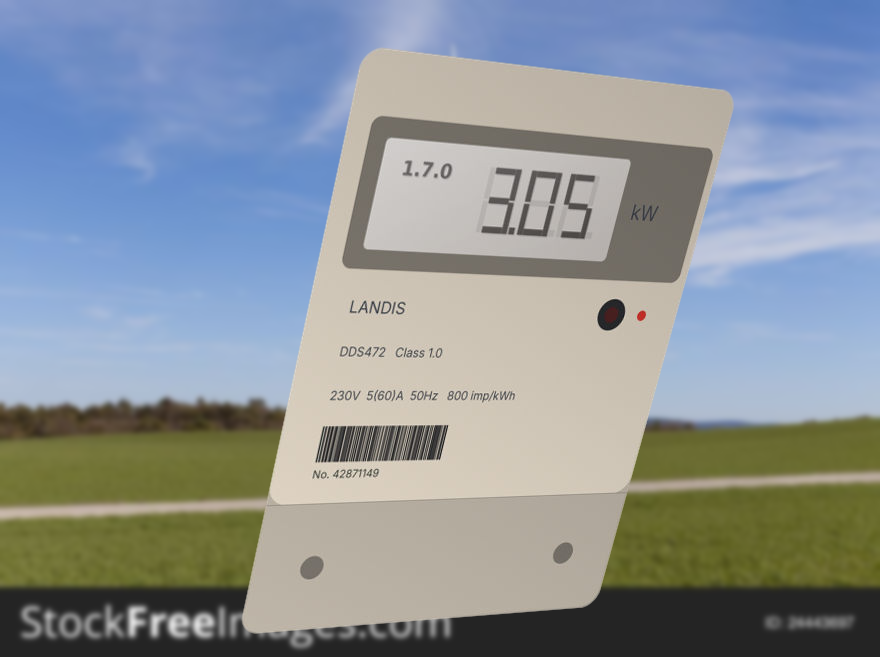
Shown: 3.05 kW
